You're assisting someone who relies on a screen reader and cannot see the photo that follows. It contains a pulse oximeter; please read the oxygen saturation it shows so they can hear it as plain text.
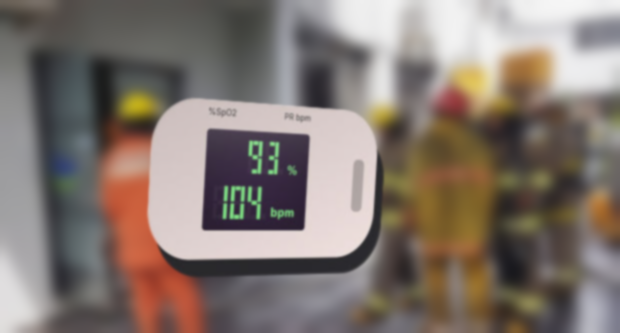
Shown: 93 %
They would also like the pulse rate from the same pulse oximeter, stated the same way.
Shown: 104 bpm
